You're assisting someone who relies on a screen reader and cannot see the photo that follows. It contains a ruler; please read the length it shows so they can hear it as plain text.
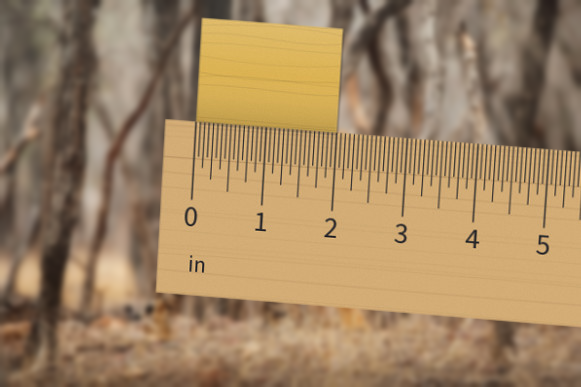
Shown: 2 in
